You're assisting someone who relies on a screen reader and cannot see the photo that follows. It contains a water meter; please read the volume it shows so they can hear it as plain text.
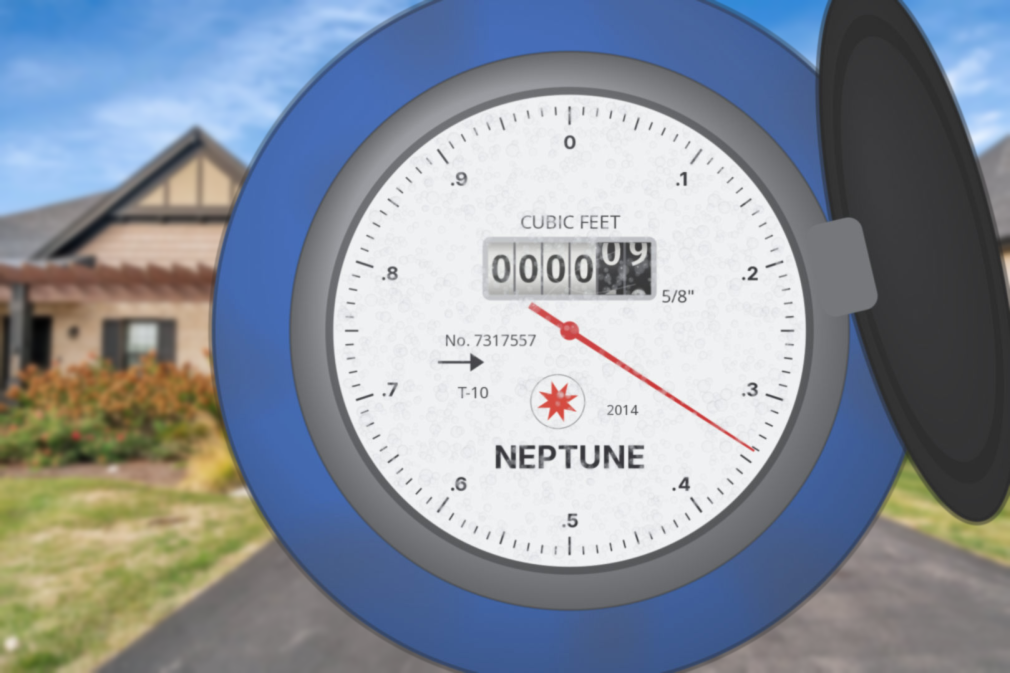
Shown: 9.34 ft³
